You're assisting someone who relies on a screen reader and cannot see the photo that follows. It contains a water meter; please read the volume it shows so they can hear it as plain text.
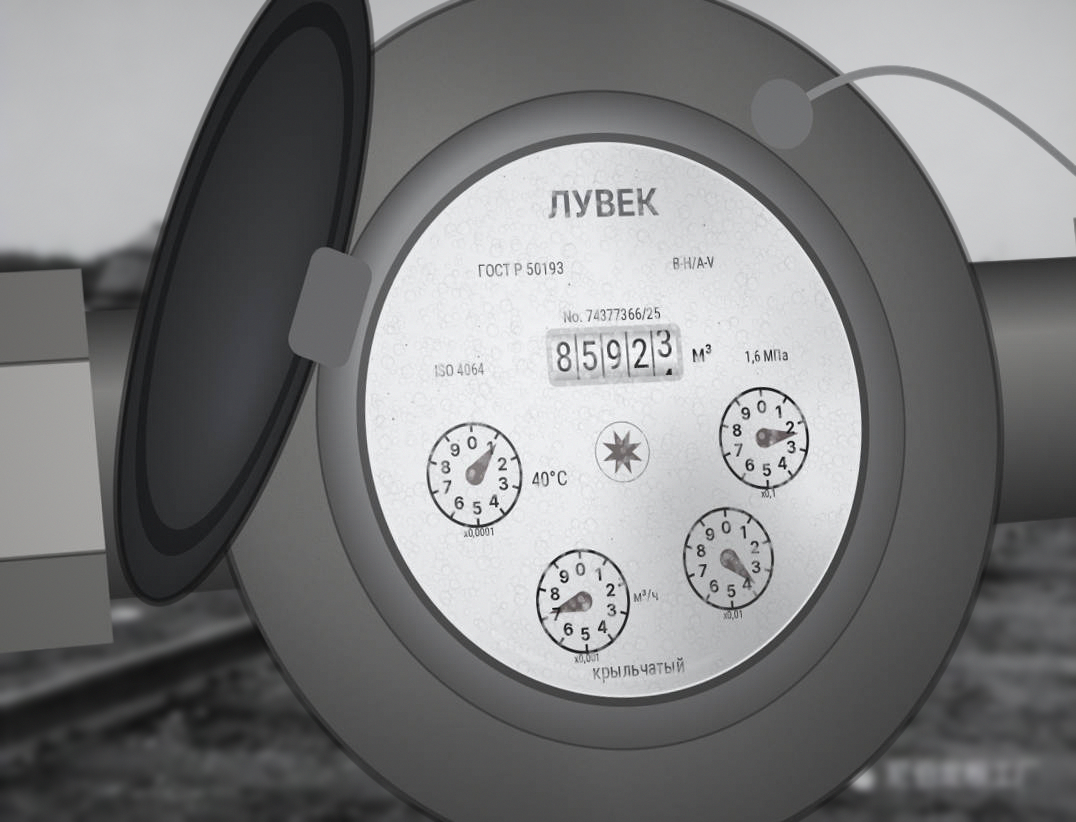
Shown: 85923.2371 m³
